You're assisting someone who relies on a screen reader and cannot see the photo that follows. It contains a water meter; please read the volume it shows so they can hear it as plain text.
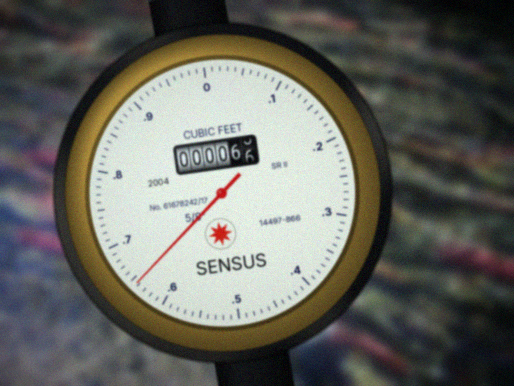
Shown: 65.64 ft³
